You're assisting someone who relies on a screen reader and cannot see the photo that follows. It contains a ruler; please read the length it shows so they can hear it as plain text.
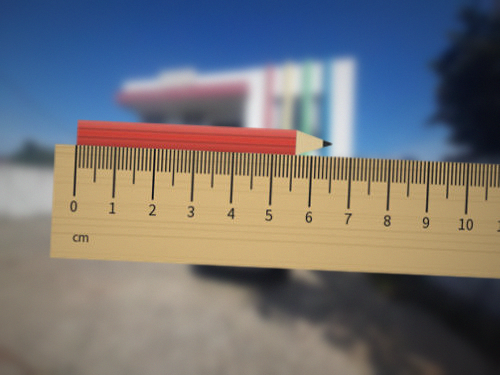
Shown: 6.5 cm
